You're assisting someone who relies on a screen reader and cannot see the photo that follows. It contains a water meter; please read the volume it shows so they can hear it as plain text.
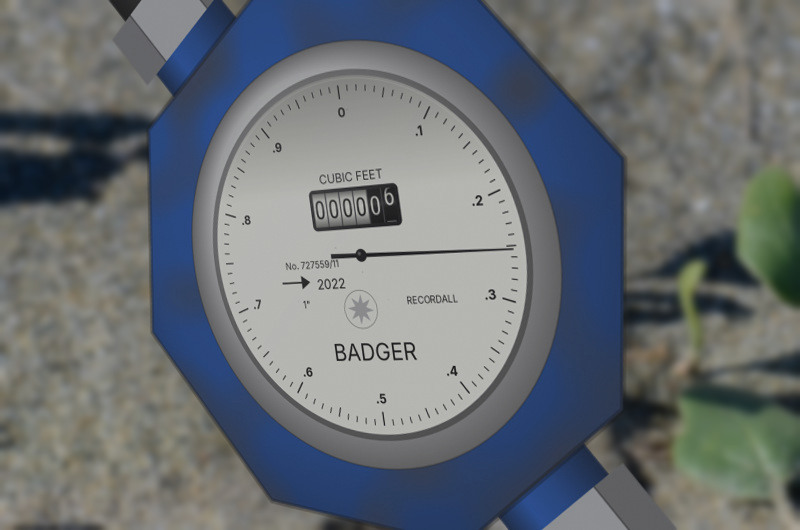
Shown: 6.25 ft³
